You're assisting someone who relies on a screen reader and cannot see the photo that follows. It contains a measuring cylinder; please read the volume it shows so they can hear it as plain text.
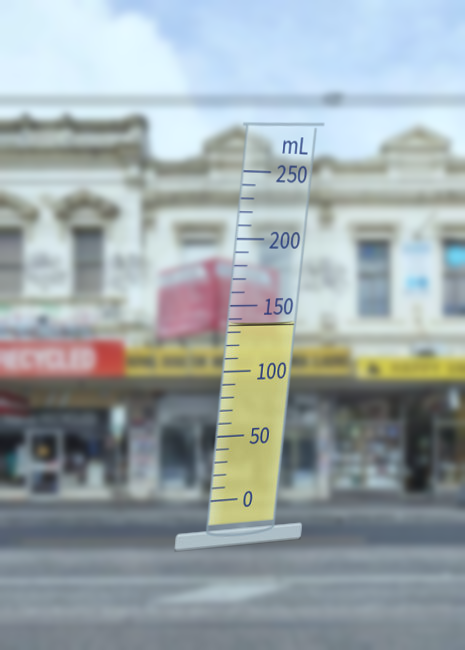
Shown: 135 mL
